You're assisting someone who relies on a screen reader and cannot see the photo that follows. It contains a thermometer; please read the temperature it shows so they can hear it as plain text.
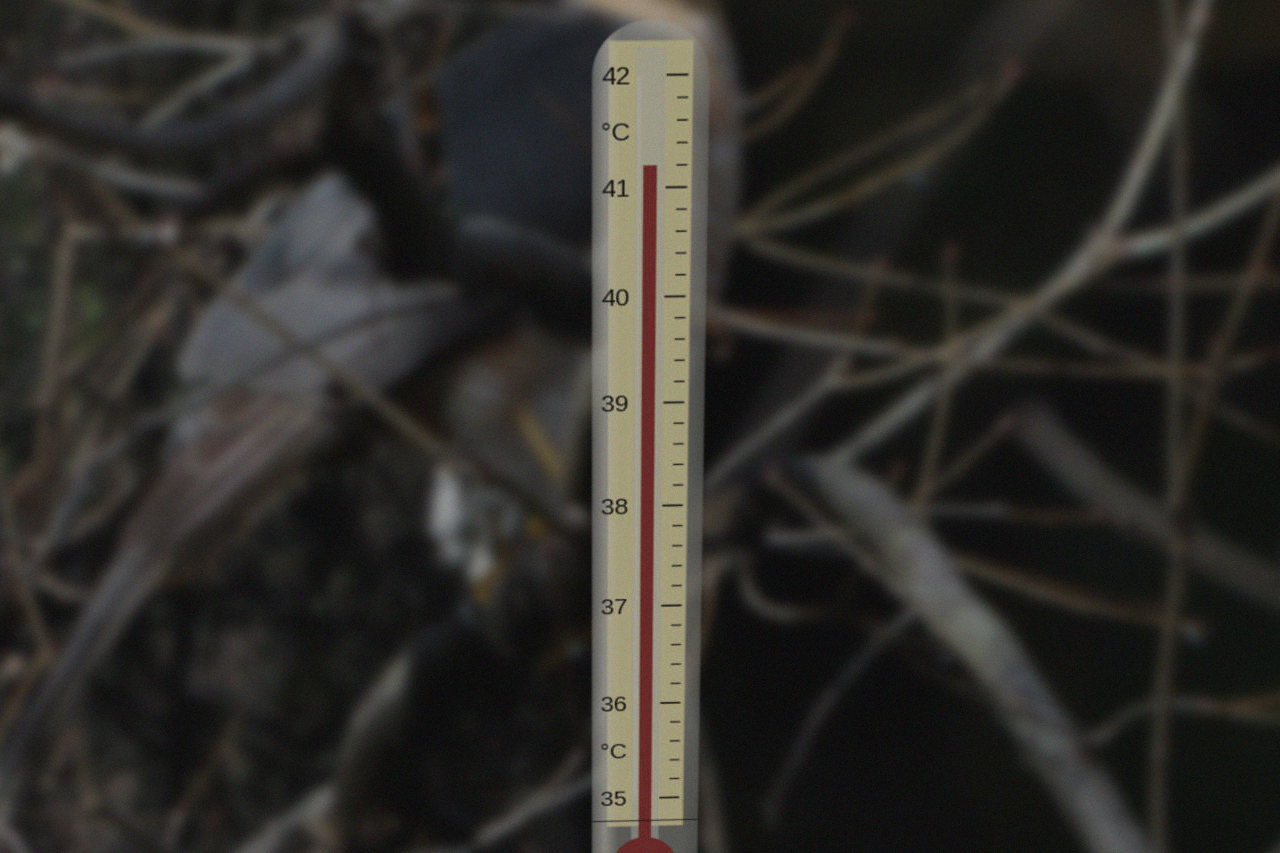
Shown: 41.2 °C
